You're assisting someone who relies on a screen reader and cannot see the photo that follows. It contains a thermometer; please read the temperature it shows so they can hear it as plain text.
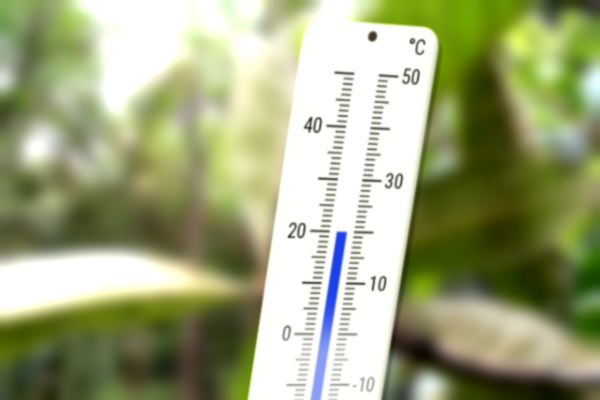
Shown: 20 °C
